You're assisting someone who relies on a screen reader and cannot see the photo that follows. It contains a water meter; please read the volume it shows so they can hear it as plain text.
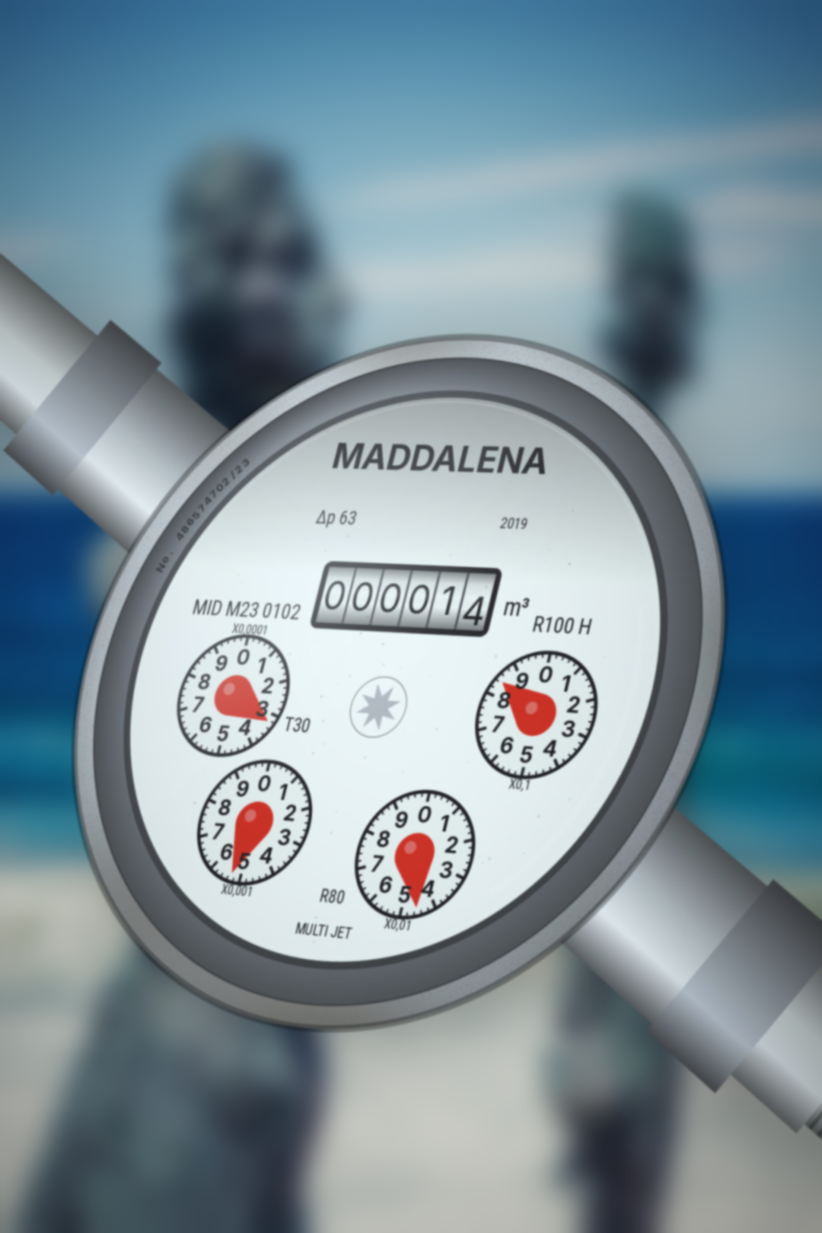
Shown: 13.8453 m³
